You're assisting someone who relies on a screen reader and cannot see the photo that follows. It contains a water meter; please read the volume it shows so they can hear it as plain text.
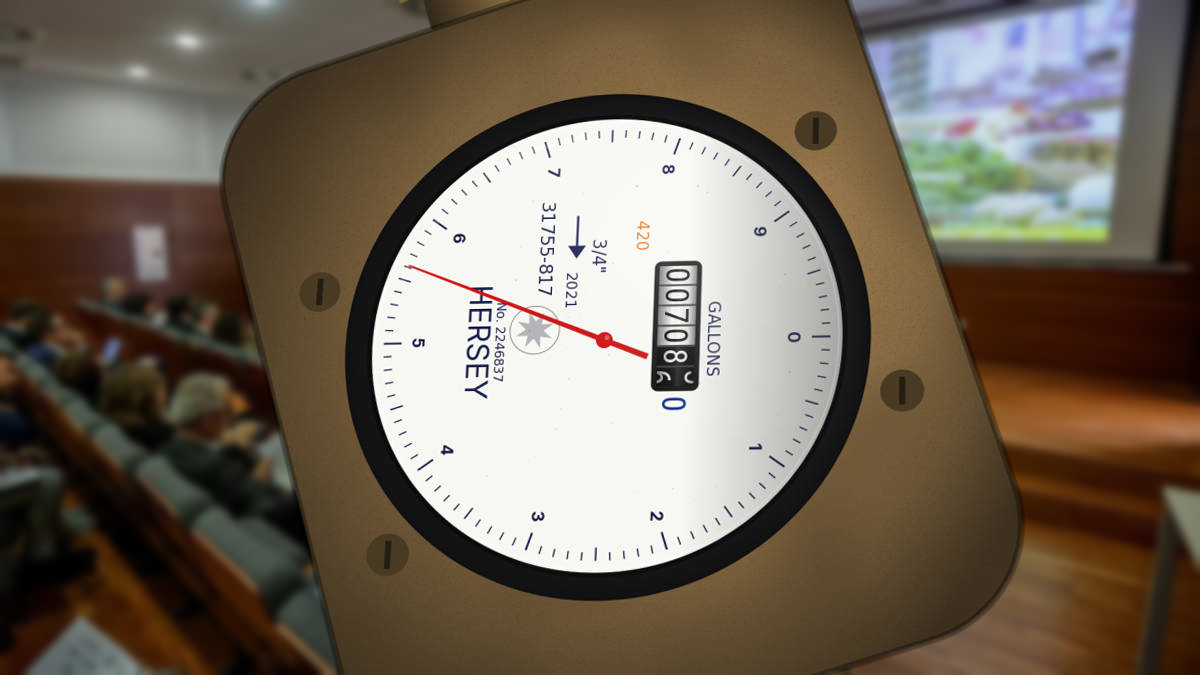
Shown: 70855.6 gal
